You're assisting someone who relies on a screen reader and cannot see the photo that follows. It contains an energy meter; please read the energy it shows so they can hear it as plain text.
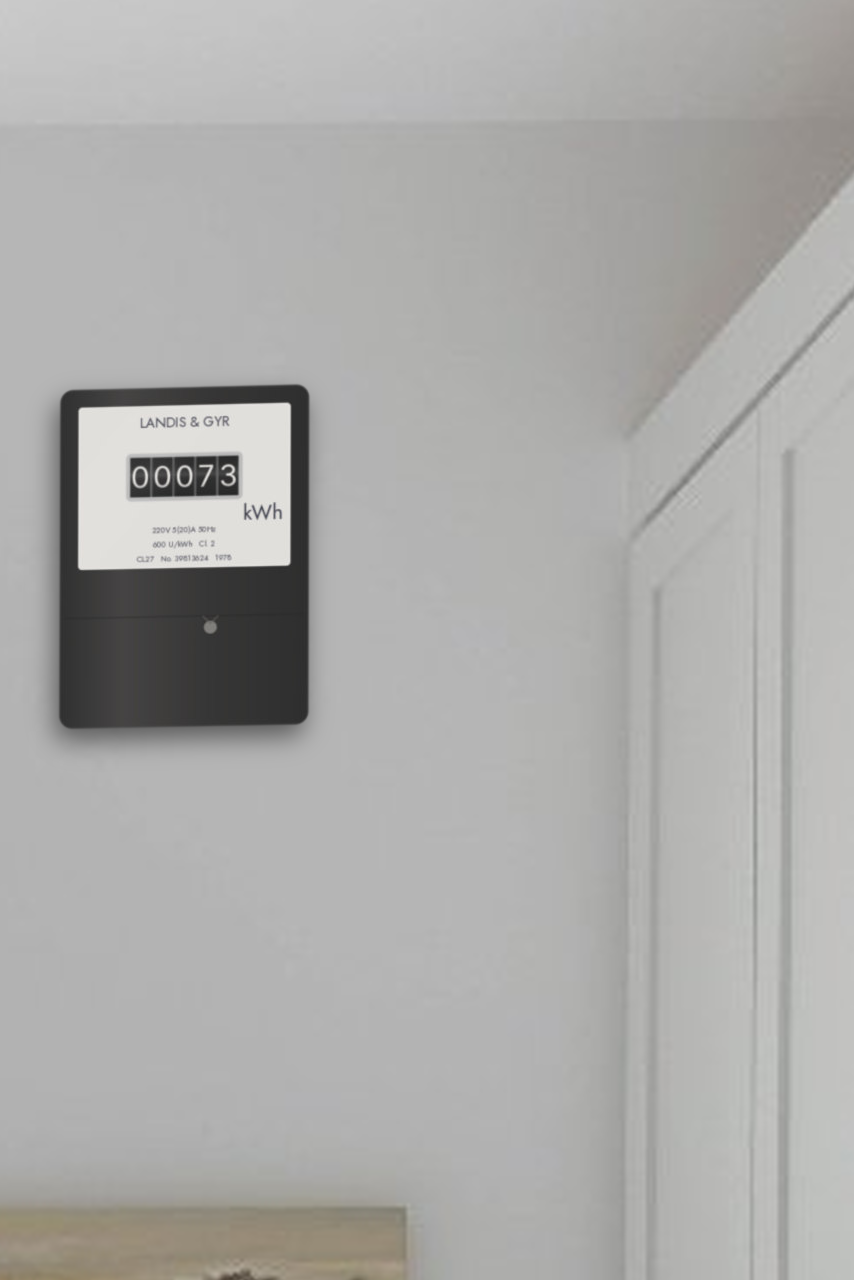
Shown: 73 kWh
